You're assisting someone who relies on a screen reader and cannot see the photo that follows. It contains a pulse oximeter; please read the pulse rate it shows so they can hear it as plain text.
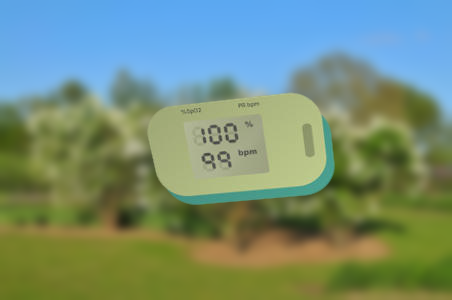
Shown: 99 bpm
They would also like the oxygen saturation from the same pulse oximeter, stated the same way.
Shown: 100 %
